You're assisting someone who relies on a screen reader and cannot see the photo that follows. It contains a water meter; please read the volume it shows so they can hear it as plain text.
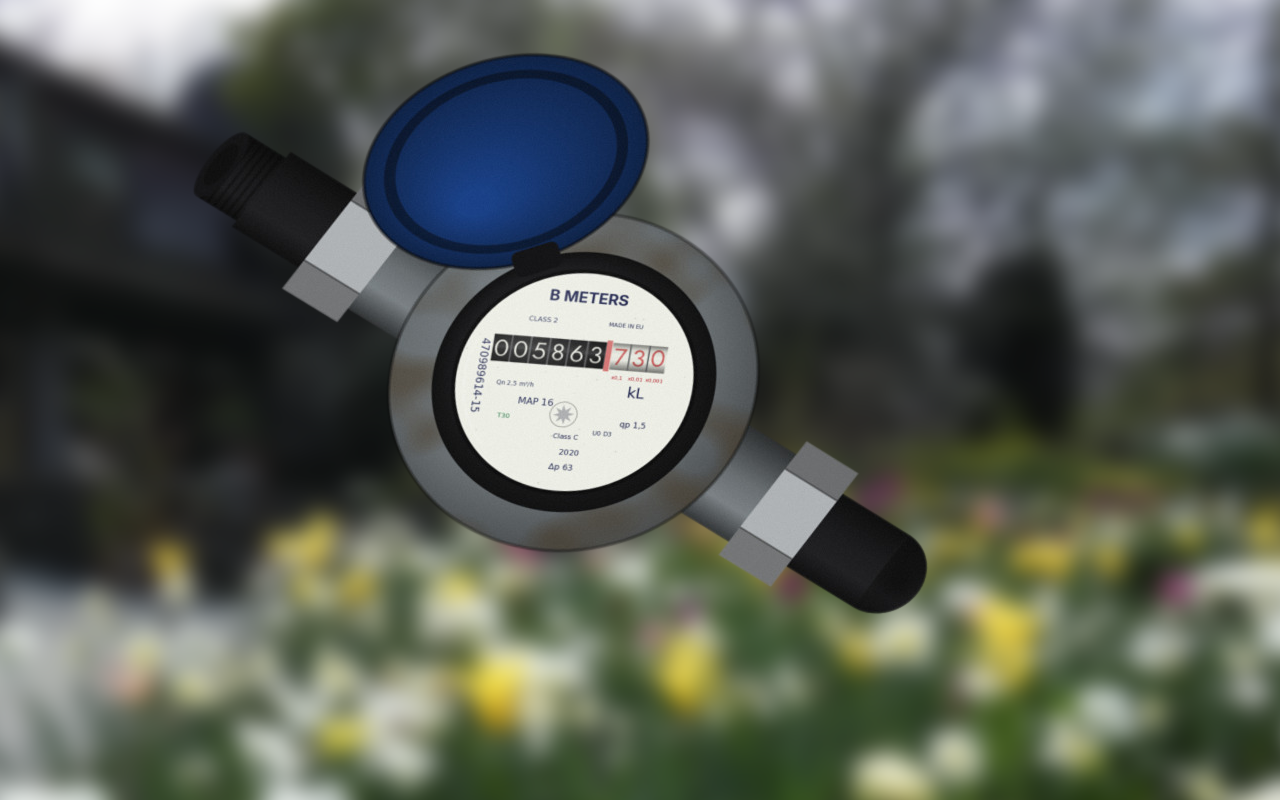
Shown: 5863.730 kL
